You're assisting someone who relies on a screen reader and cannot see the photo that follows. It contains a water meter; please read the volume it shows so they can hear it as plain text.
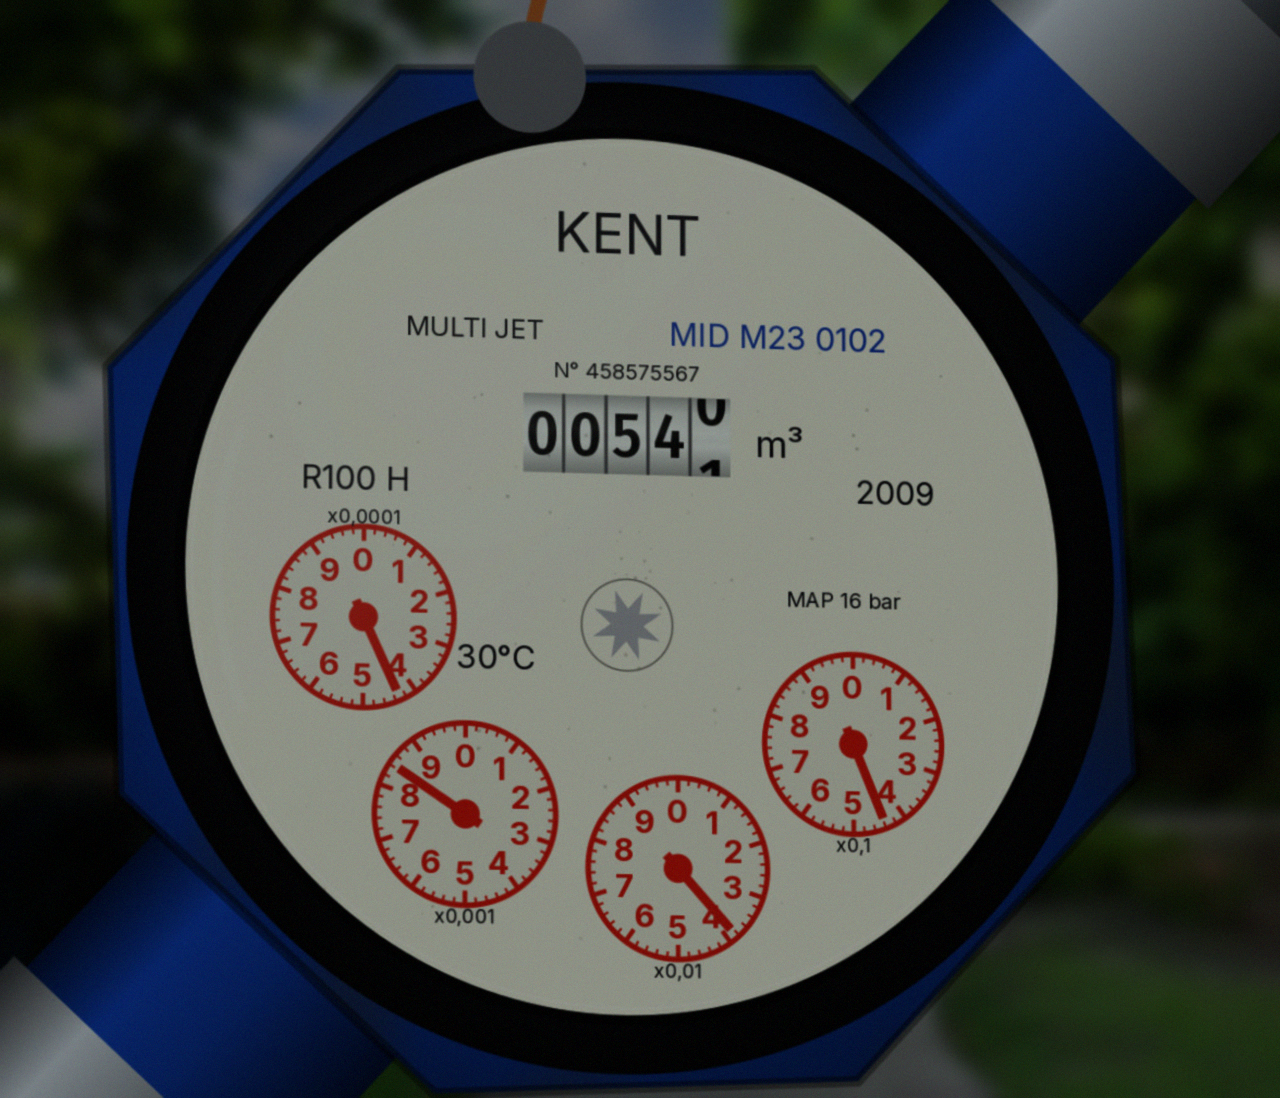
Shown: 540.4384 m³
